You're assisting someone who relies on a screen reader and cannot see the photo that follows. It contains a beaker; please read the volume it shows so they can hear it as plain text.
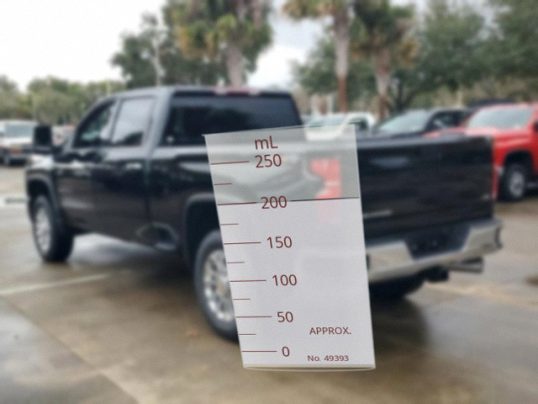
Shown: 200 mL
